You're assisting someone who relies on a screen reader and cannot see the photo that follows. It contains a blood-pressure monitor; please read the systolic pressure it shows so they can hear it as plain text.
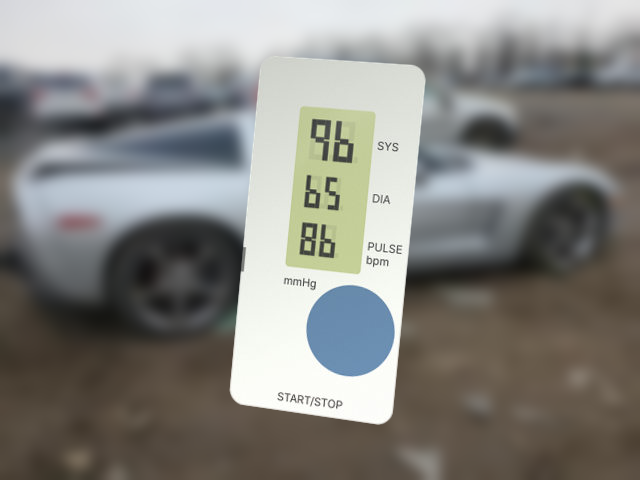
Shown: 96 mmHg
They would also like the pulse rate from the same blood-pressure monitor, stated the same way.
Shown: 86 bpm
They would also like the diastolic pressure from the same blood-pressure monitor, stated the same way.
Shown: 65 mmHg
